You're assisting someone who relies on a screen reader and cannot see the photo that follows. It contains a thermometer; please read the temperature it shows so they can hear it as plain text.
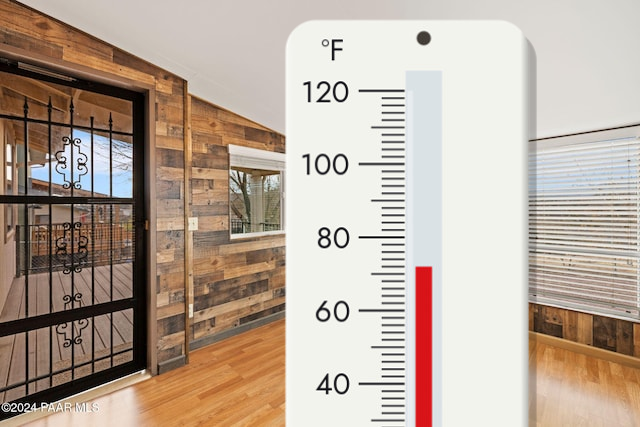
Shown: 72 °F
